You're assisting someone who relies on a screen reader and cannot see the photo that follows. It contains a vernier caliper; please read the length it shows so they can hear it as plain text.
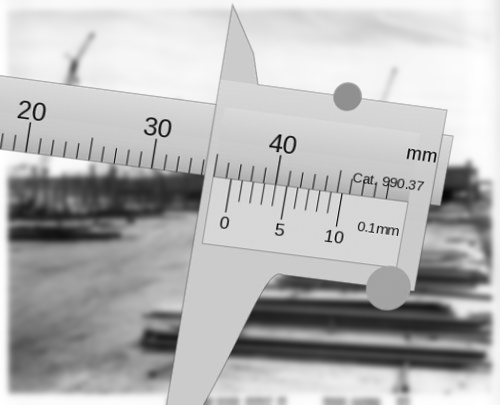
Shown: 36.4 mm
